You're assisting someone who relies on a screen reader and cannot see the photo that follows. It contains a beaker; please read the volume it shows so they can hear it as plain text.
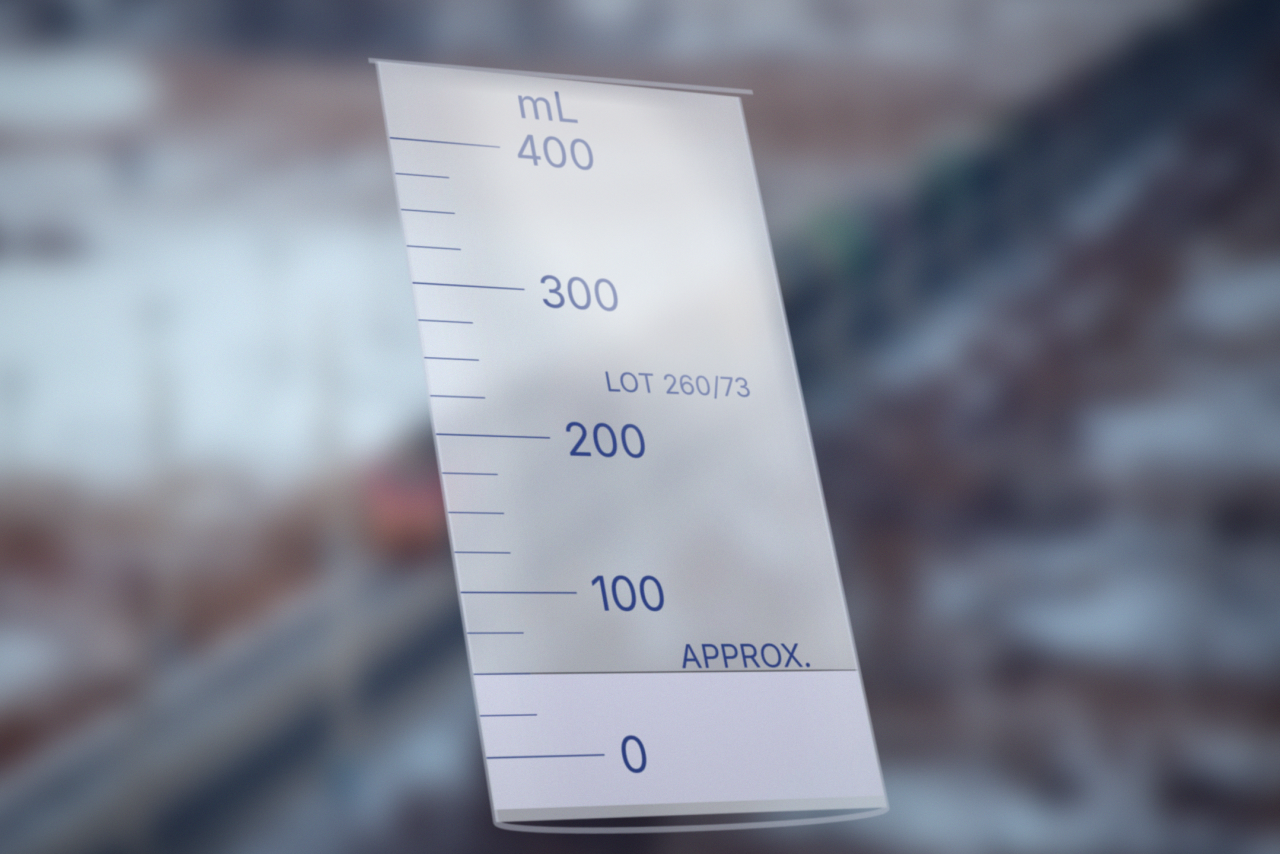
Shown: 50 mL
